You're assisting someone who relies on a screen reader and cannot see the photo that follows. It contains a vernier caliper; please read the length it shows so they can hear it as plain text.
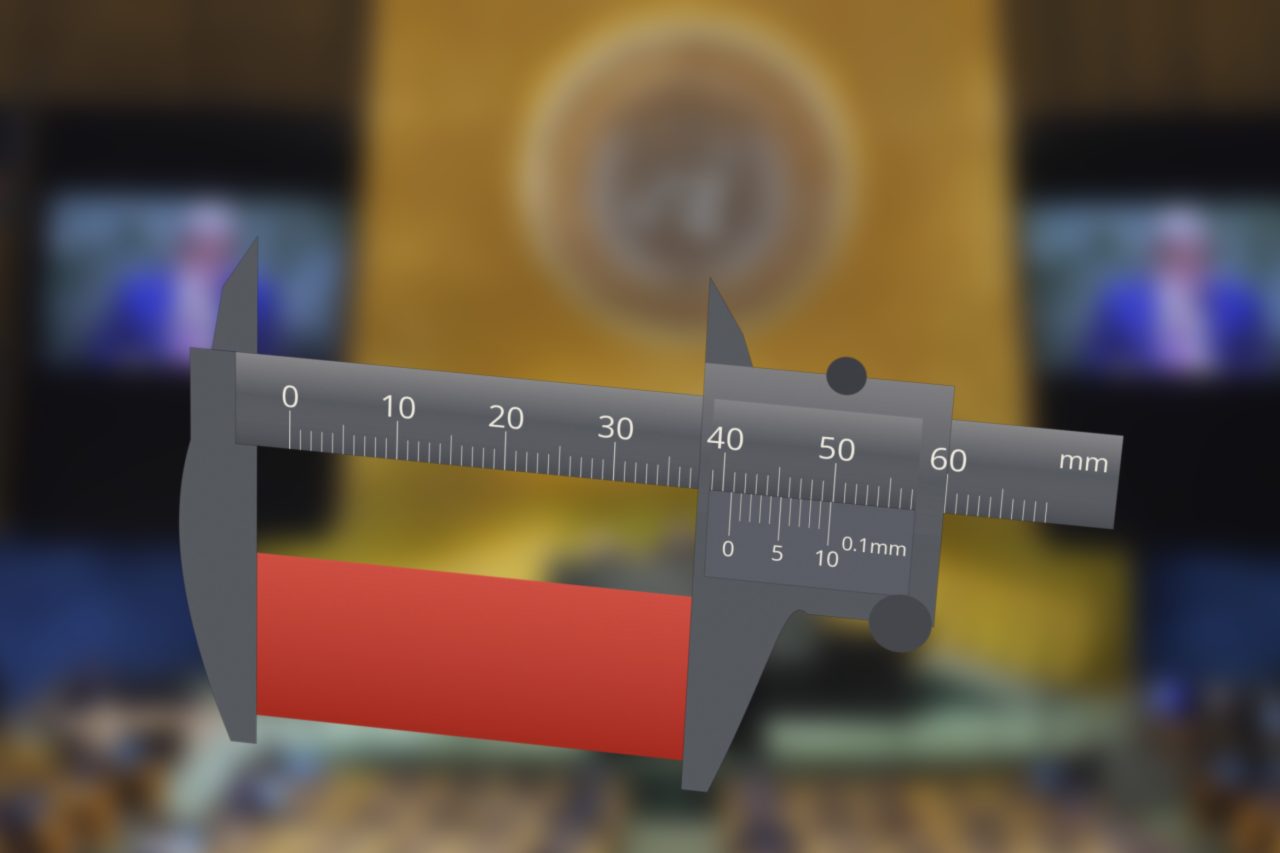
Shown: 40.8 mm
